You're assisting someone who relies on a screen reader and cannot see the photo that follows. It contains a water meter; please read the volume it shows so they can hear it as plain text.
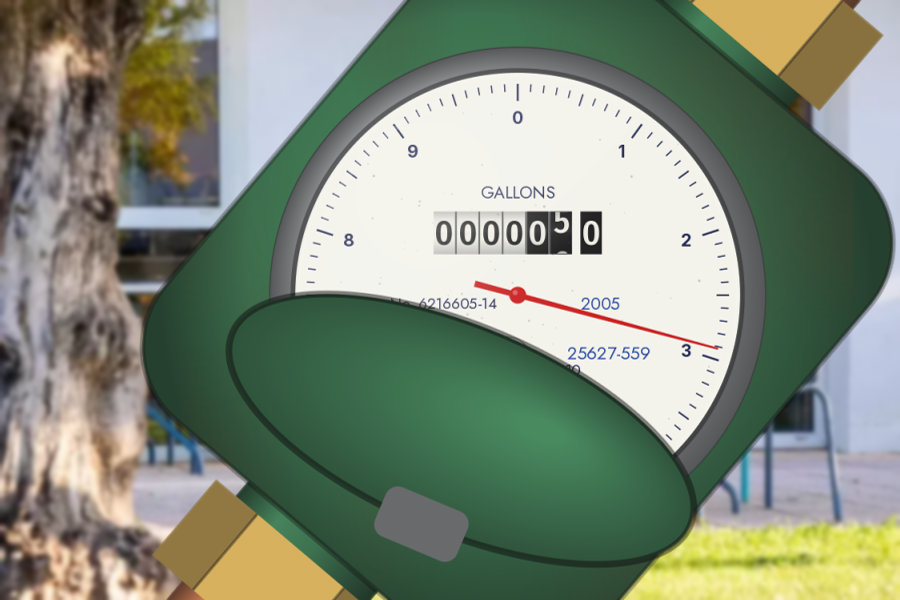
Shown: 52.9 gal
